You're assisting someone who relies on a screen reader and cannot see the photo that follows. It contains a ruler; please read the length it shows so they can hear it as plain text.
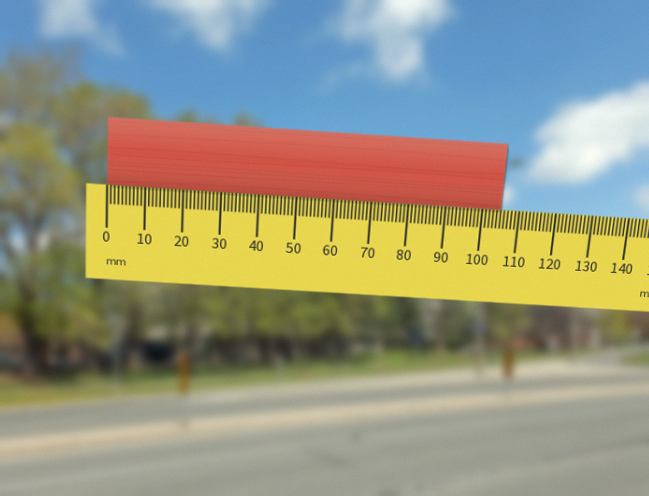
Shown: 105 mm
